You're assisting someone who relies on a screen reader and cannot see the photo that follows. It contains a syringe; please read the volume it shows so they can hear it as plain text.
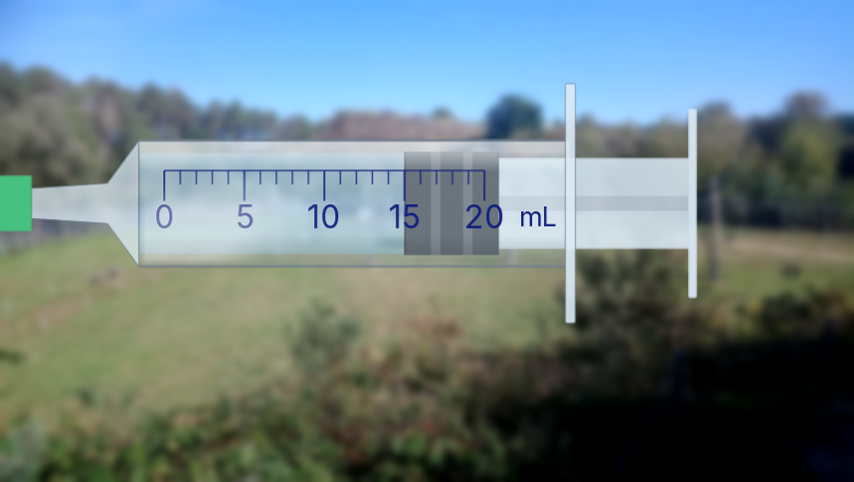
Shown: 15 mL
